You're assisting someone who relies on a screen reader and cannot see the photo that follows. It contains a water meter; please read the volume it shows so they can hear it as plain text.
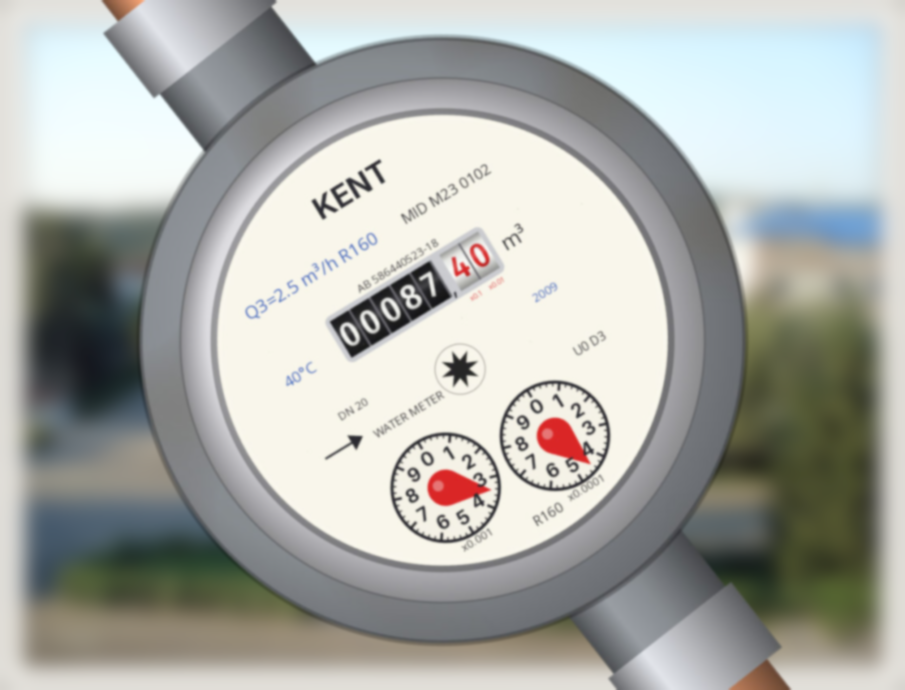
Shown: 87.4034 m³
